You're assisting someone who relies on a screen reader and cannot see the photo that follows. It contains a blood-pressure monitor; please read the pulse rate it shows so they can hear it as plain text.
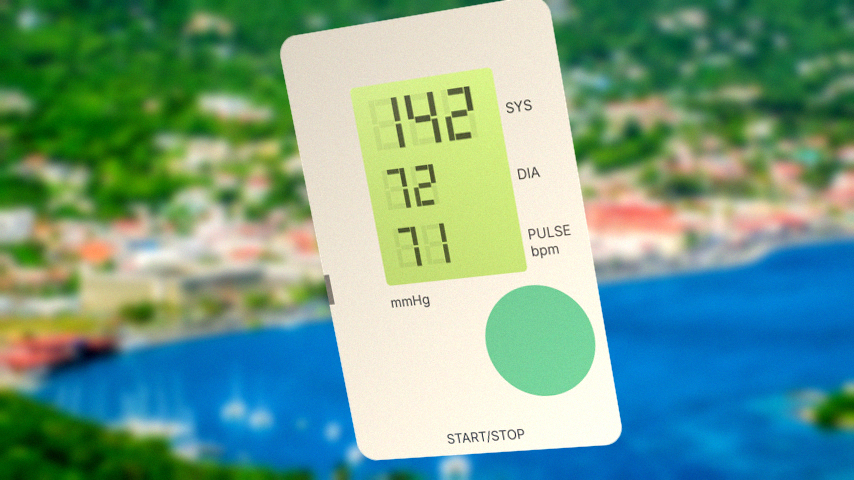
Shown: 71 bpm
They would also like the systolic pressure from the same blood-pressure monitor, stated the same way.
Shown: 142 mmHg
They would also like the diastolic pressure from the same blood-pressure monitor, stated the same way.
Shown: 72 mmHg
